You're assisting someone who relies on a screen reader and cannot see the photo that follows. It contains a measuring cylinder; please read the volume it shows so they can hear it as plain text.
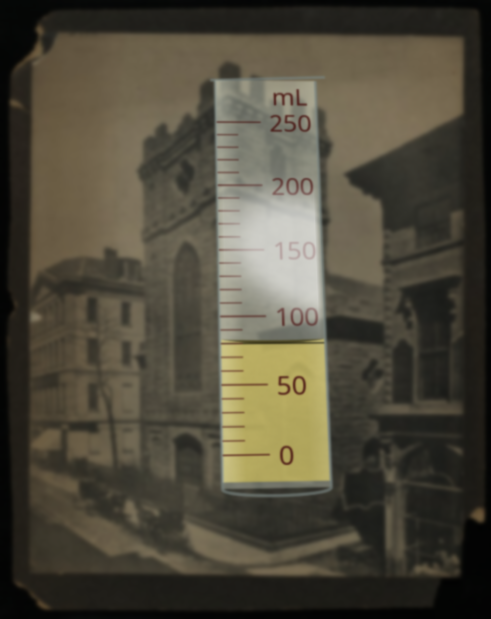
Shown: 80 mL
